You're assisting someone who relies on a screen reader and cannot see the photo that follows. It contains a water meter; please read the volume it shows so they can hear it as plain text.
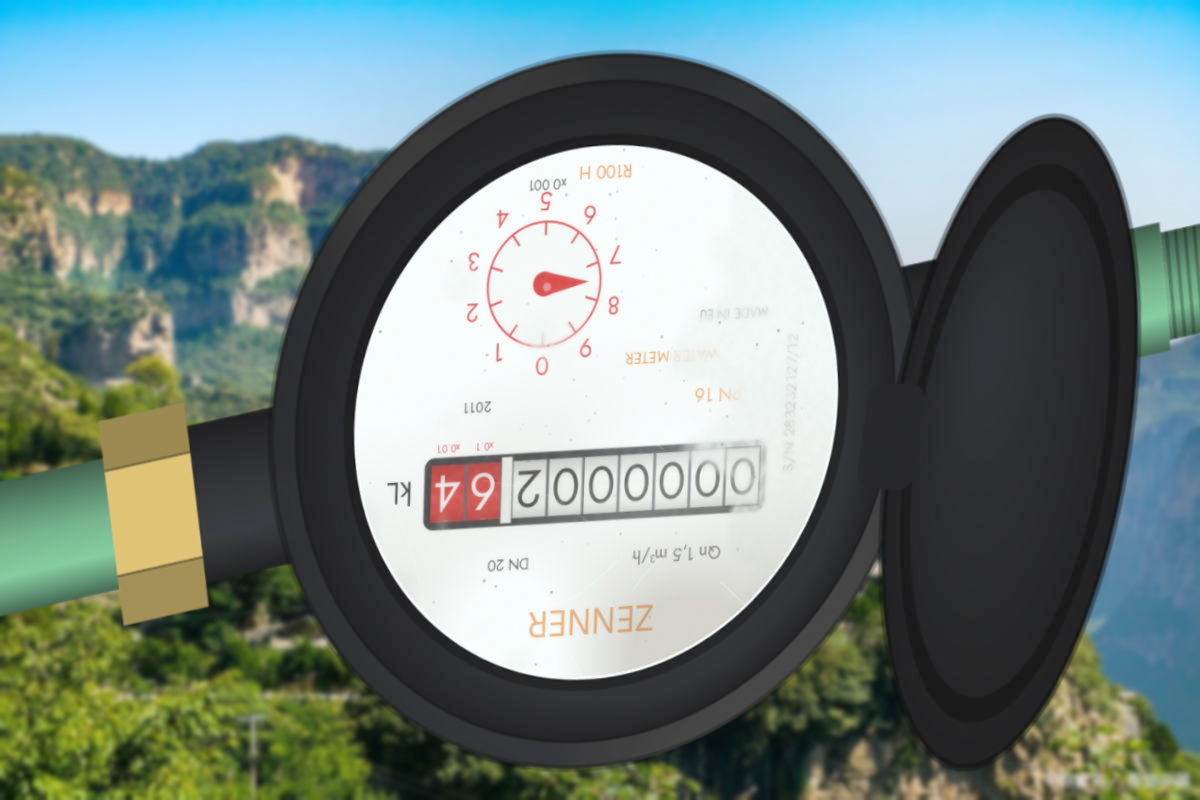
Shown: 2.647 kL
